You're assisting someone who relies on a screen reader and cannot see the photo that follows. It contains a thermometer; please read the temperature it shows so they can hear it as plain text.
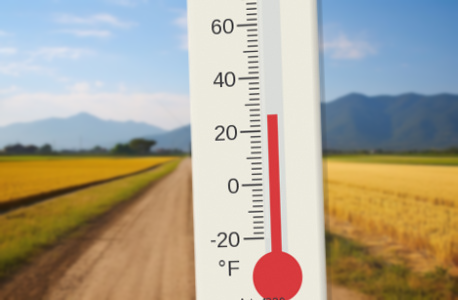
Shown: 26 °F
